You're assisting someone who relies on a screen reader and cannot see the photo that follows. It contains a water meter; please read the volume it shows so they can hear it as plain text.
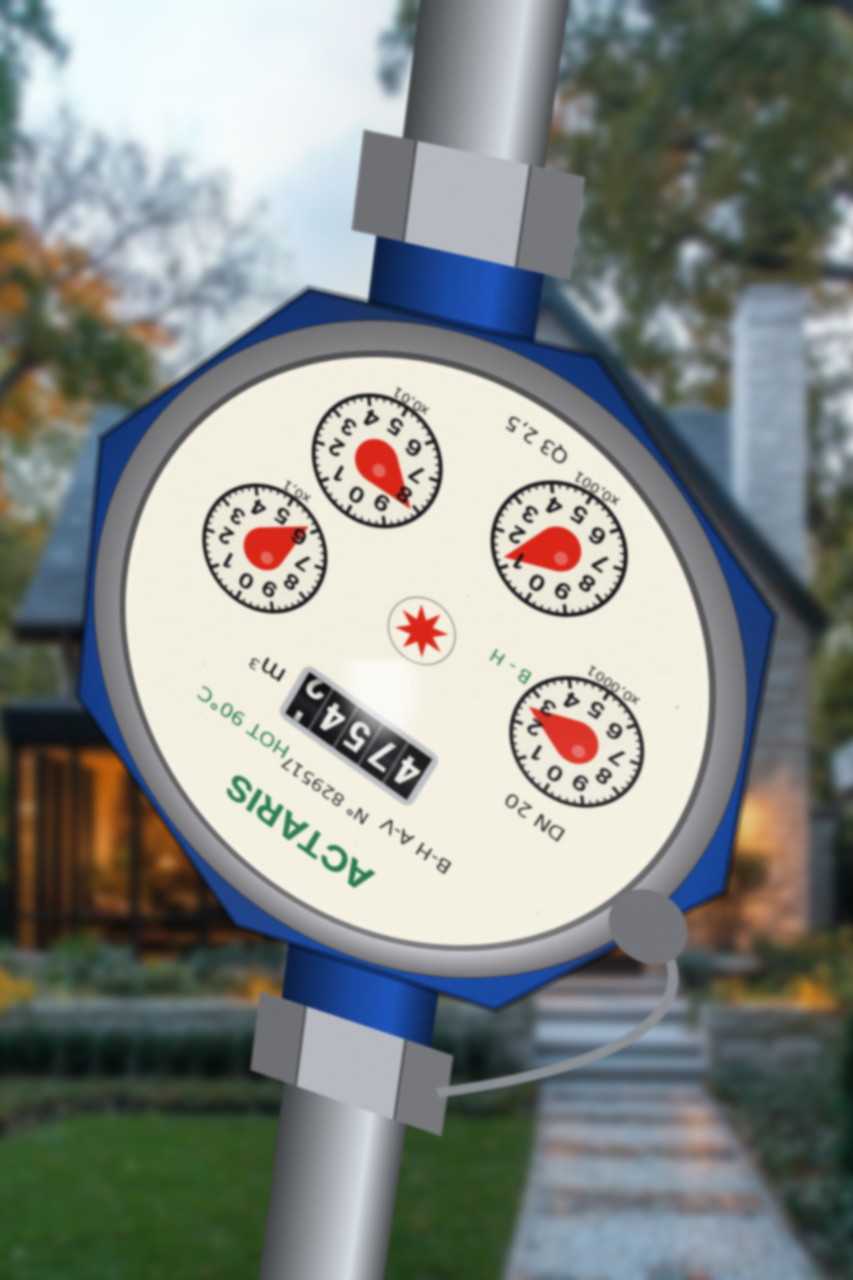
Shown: 47541.5812 m³
